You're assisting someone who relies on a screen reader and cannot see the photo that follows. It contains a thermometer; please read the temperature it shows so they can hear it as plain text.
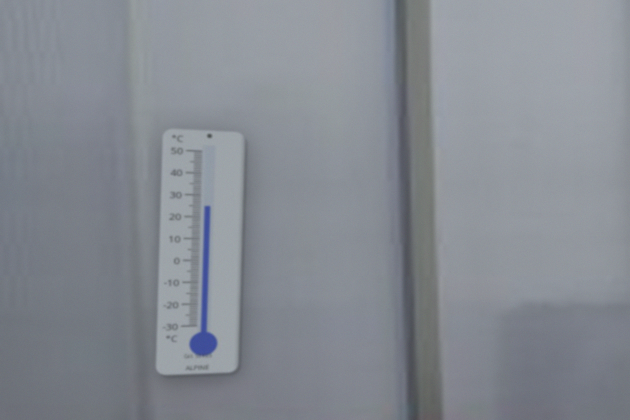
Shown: 25 °C
